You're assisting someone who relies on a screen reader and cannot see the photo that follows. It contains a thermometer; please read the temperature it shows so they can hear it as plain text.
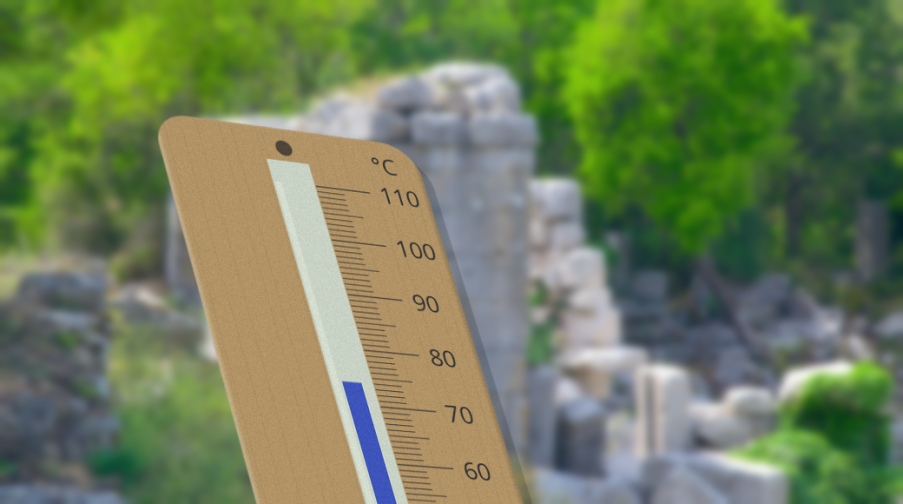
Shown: 74 °C
